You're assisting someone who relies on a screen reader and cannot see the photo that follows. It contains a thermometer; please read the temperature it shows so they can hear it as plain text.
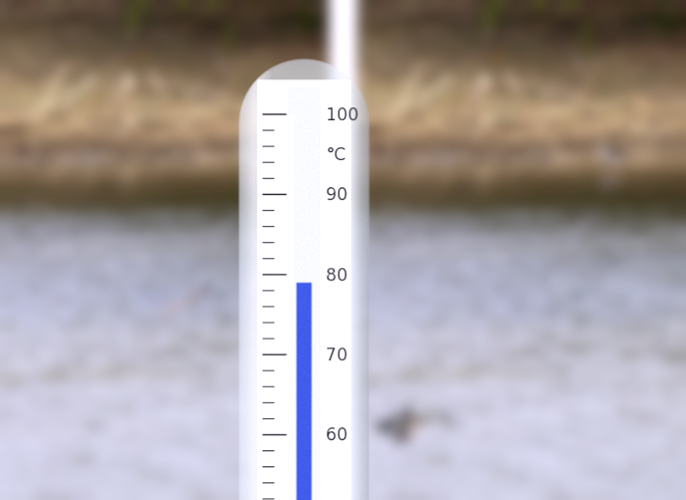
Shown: 79 °C
